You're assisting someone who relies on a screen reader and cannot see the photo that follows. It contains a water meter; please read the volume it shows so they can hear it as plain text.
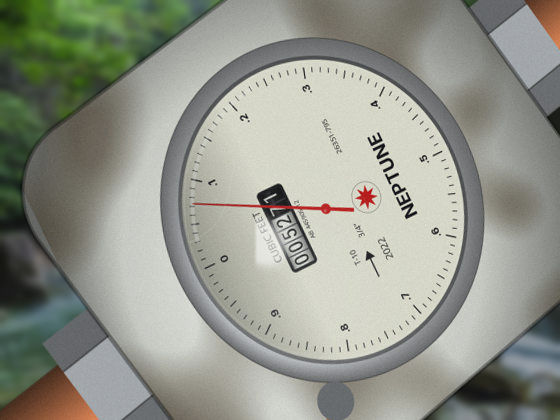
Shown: 5271.07 ft³
